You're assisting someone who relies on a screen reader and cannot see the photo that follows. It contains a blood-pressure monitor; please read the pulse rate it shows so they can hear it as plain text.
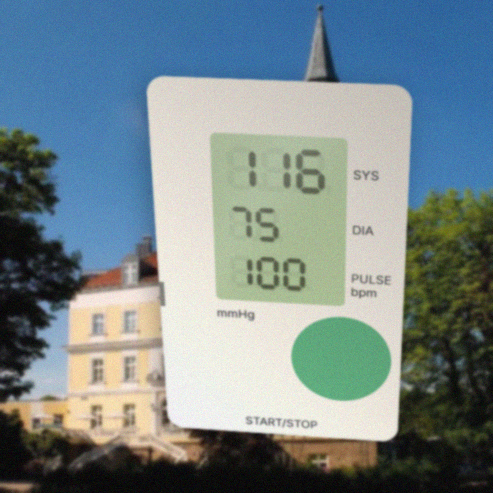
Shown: 100 bpm
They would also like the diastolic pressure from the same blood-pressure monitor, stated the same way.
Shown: 75 mmHg
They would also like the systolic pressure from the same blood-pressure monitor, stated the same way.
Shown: 116 mmHg
